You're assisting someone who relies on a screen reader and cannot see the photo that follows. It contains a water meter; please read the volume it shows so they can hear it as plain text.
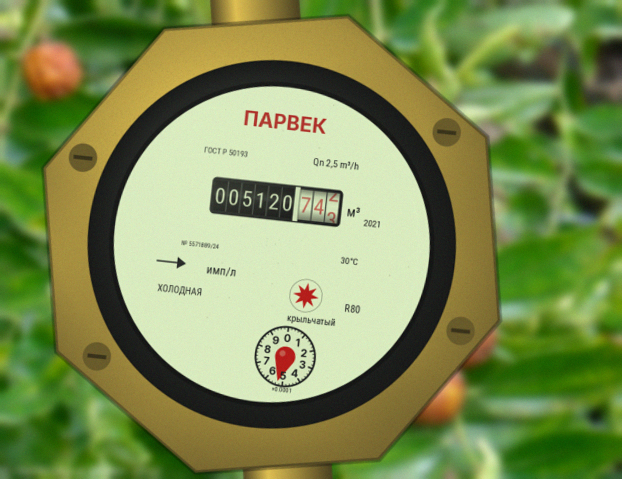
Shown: 5120.7425 m³
